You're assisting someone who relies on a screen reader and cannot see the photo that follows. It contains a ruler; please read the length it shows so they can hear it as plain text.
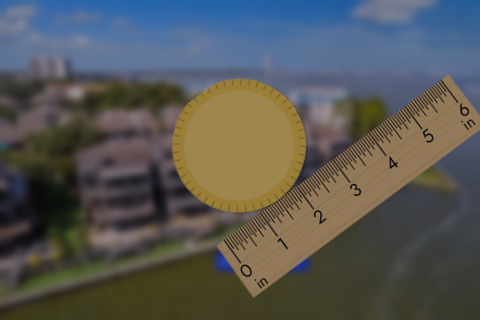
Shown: 3 in
